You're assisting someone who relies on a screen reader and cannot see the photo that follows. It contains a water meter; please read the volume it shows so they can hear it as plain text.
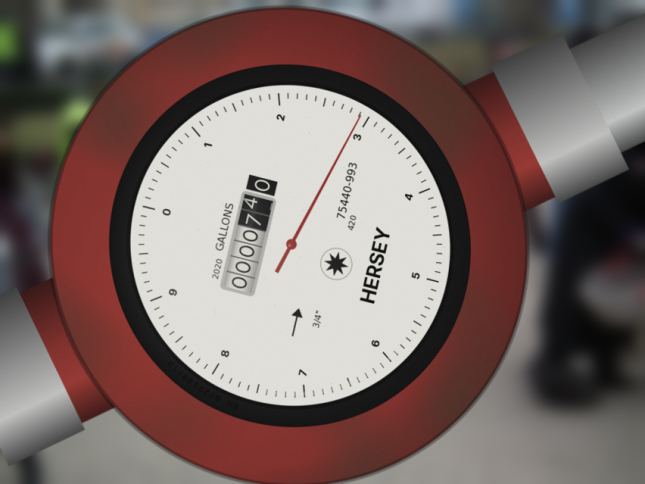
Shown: 742.9 gal
